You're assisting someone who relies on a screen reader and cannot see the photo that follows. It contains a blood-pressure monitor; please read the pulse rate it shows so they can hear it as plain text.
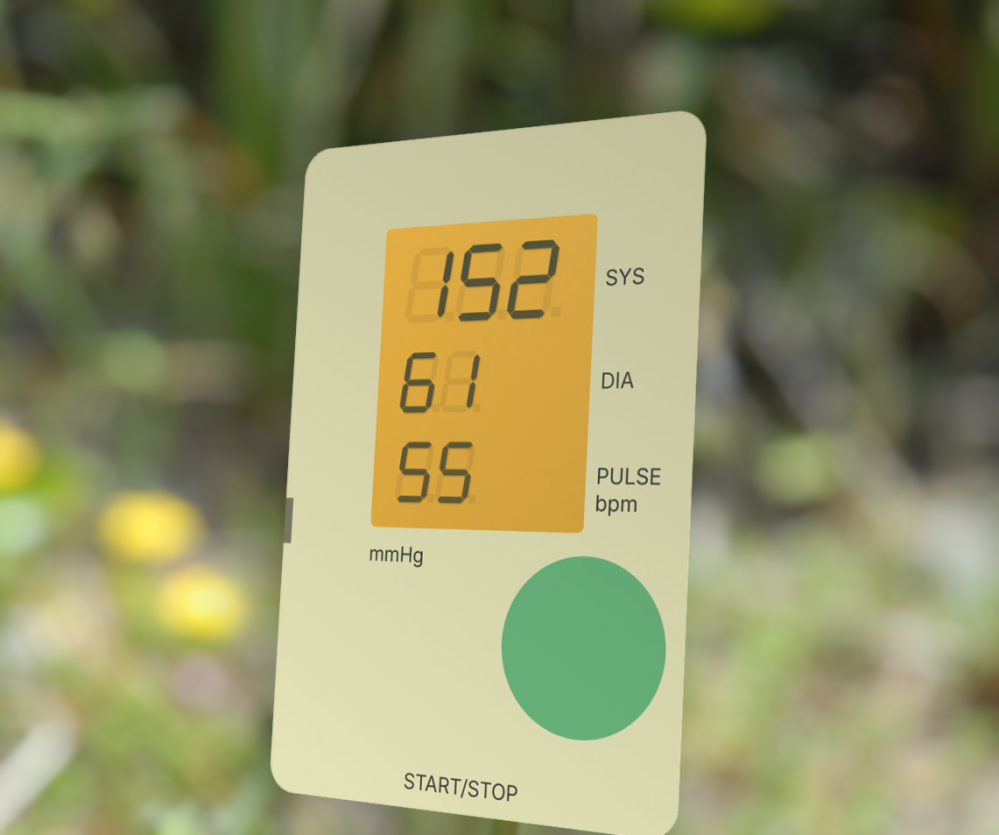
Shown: 55 bpm
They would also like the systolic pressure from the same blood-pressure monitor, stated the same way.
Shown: 152 mmHg
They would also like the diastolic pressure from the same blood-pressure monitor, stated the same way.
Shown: 61 mmHg
